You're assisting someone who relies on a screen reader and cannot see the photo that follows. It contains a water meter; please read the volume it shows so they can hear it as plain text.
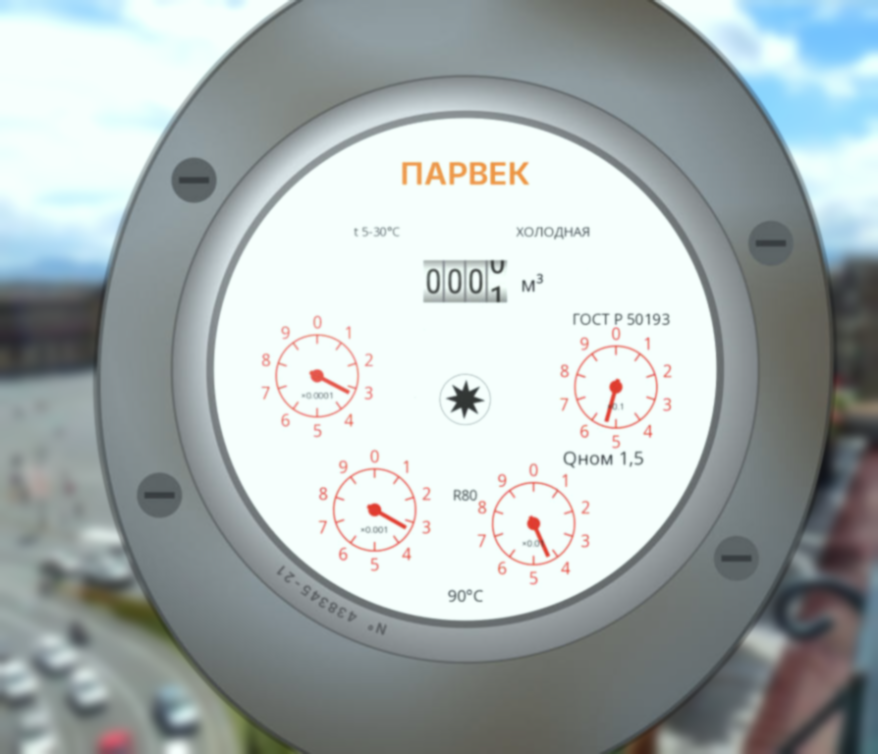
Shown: 0.5433 m³
